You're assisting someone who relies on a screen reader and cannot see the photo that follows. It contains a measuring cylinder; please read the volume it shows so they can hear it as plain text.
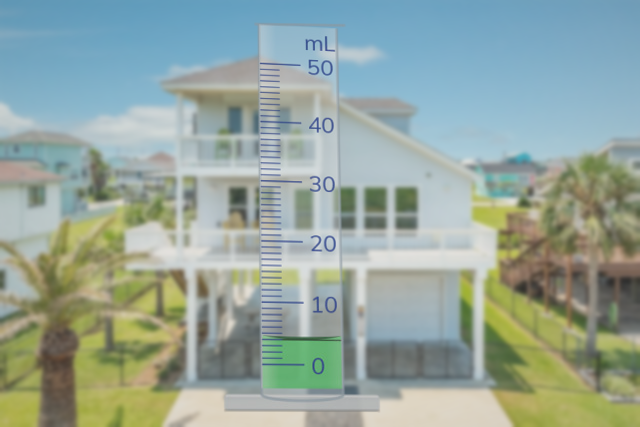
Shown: 4 mL
